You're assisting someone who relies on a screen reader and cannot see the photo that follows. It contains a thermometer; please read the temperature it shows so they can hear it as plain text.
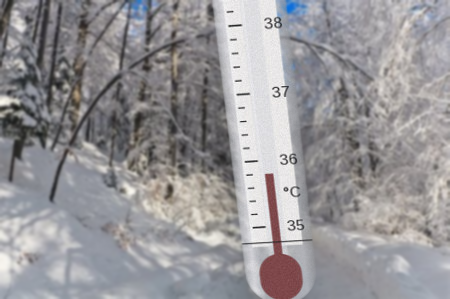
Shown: 35.8 °C
